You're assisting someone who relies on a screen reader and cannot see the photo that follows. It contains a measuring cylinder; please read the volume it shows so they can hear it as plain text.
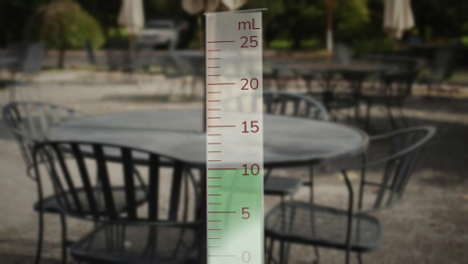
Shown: 10 mL
